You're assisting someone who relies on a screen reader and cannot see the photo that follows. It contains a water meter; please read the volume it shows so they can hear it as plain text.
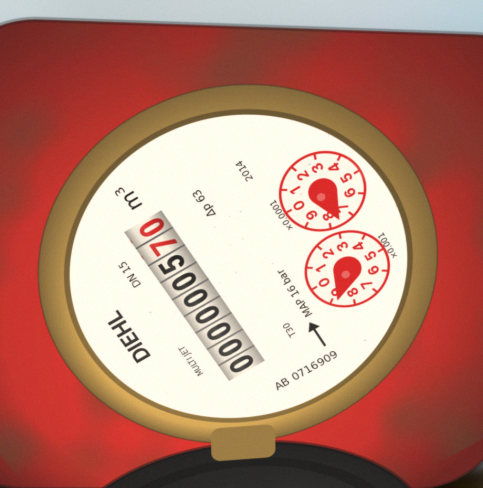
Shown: 5.6987 m³
